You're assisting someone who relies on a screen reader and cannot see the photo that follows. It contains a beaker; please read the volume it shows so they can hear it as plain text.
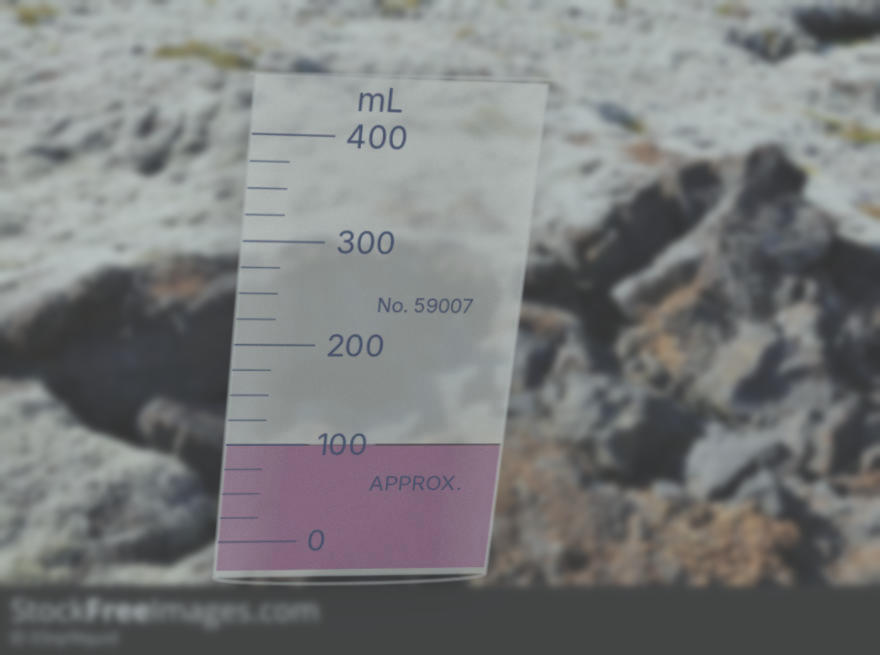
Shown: 100 mL
